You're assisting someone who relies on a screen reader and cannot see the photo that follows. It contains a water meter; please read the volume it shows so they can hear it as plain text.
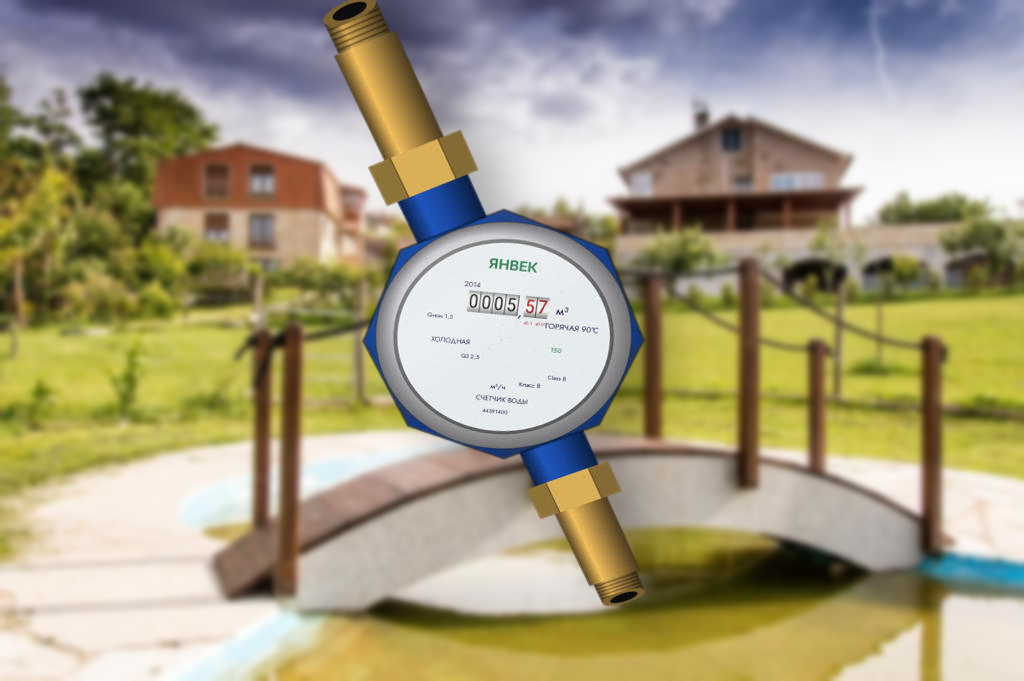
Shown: 5.57 m³
